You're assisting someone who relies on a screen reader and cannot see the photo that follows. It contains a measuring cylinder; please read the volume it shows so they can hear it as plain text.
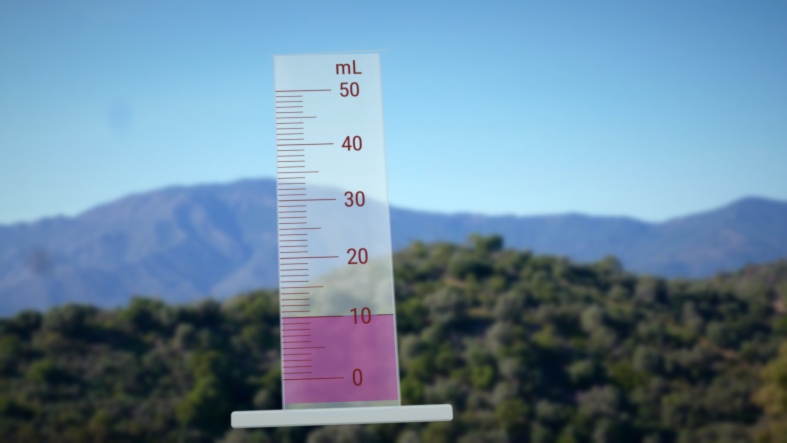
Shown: 10 mL
